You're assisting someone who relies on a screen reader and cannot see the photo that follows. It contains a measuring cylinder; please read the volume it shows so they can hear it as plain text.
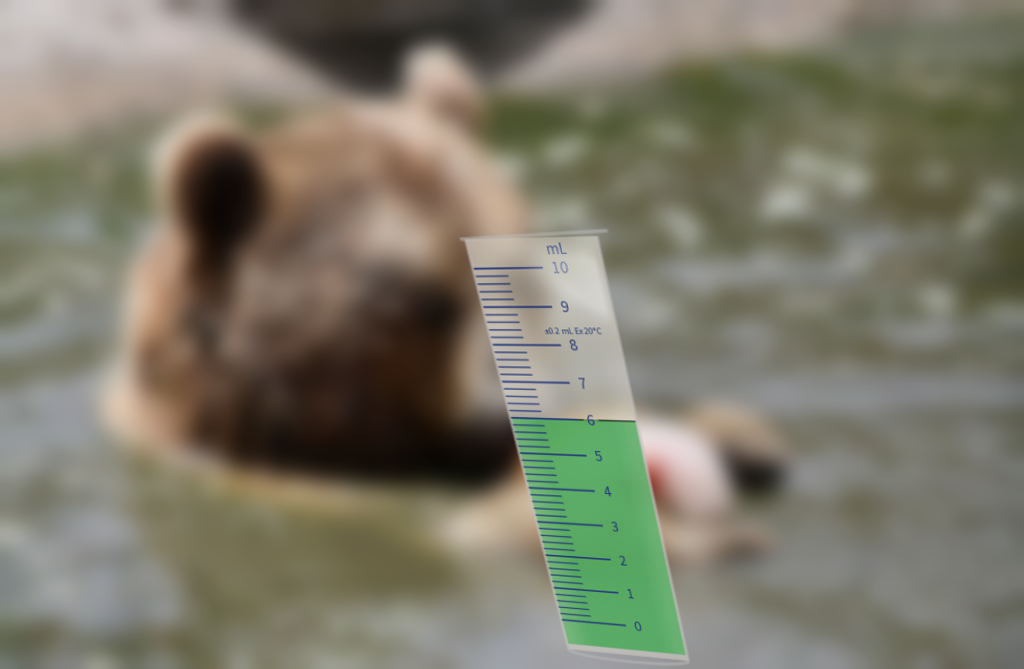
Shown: 6 mL
